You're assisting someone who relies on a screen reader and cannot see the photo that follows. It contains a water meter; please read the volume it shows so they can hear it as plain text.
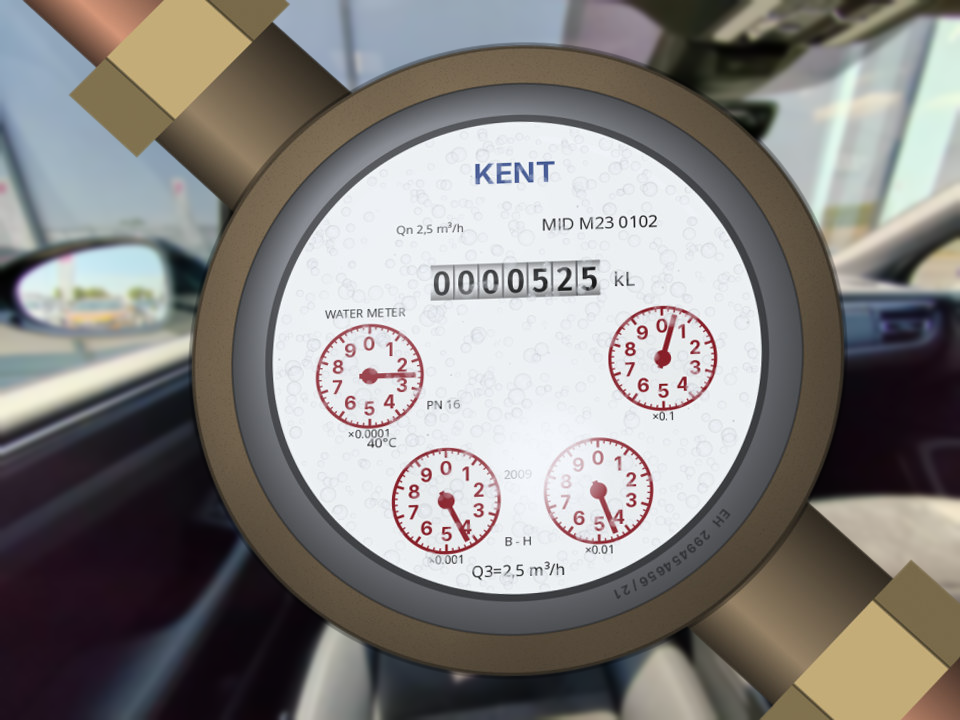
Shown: 525.0442 kL
